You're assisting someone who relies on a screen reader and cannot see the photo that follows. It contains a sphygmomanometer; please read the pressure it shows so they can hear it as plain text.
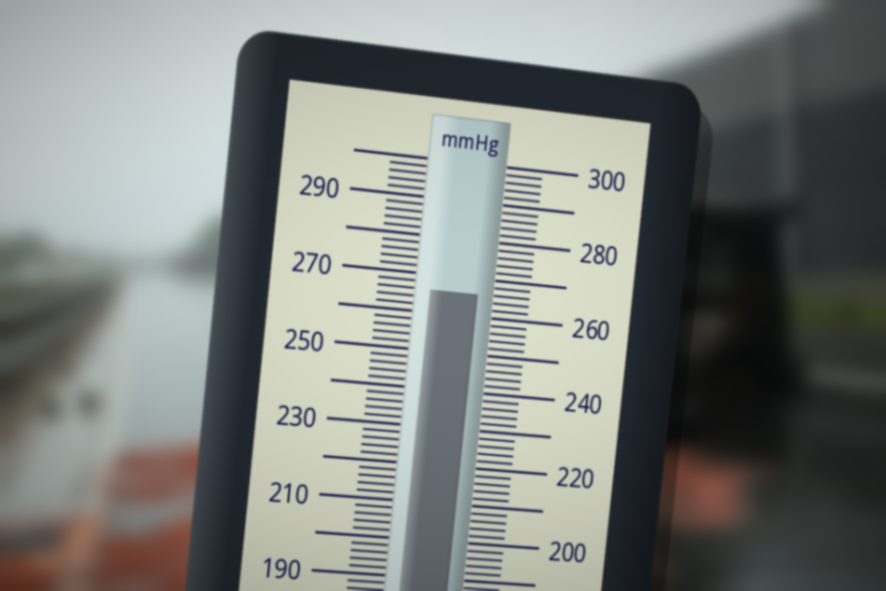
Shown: 266 mmHg
